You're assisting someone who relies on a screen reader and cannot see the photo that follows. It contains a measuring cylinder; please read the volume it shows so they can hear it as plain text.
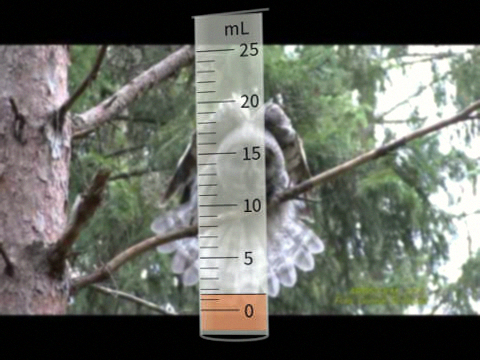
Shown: 1.5 mL
